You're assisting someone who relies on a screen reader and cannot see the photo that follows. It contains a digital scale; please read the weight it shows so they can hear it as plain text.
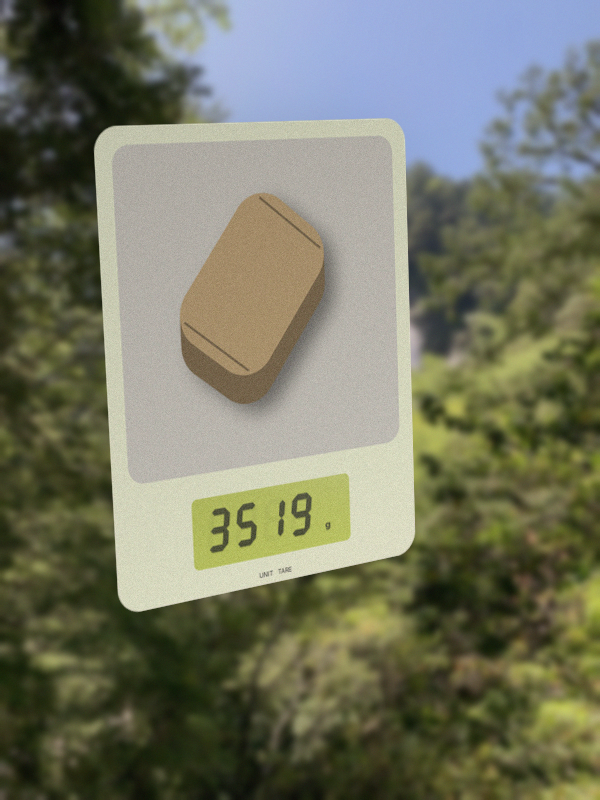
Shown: 3519 g
